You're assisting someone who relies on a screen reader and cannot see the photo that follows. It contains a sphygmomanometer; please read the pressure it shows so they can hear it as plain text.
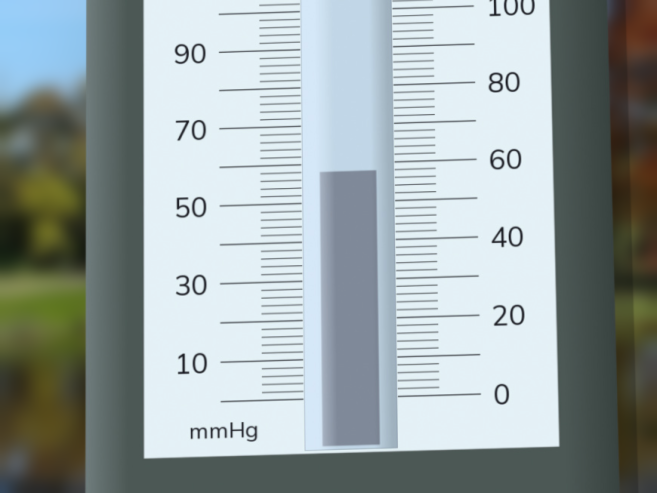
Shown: 58 mmHg
